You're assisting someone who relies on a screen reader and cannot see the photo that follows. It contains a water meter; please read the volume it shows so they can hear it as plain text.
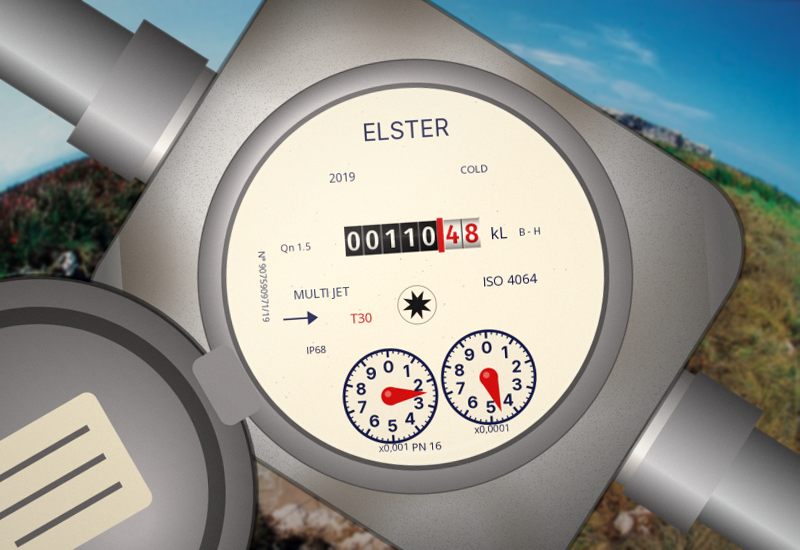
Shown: 110.4824 kL
